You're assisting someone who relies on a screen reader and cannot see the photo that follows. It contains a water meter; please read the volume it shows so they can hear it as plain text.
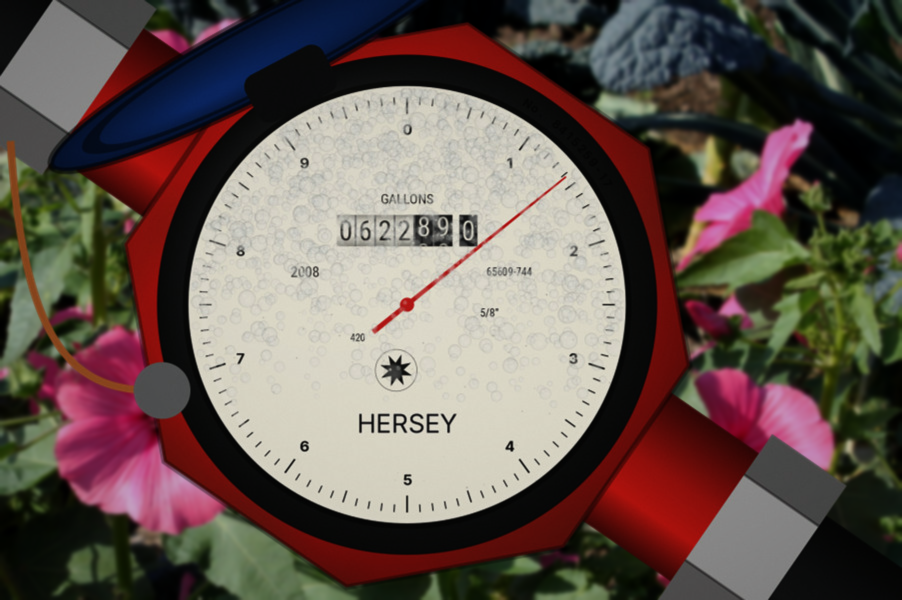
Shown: 622891.4 gal
